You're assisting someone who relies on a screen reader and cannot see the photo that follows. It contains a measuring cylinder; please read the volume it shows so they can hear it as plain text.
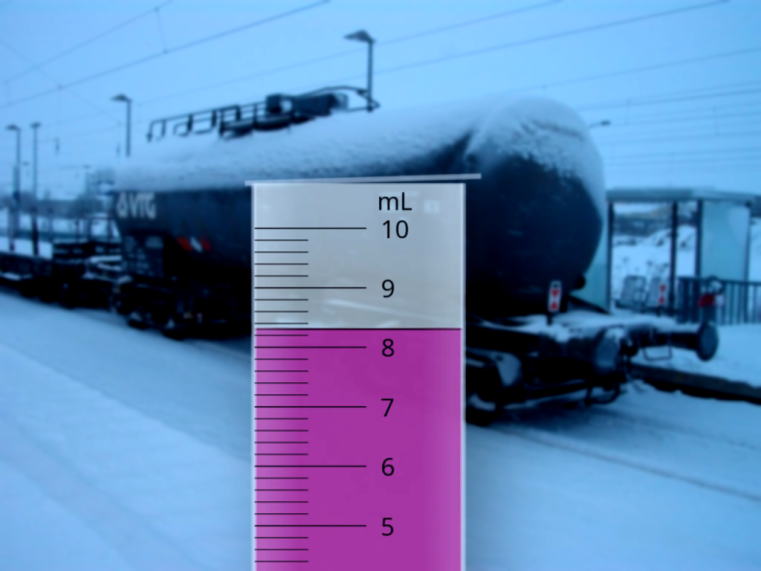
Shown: 8.3 mL
